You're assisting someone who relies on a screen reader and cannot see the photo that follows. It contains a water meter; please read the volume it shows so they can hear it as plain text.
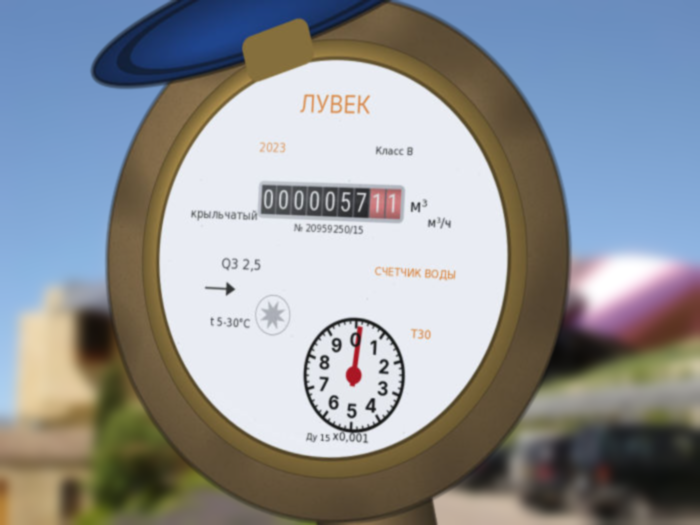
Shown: 57.110 m³
